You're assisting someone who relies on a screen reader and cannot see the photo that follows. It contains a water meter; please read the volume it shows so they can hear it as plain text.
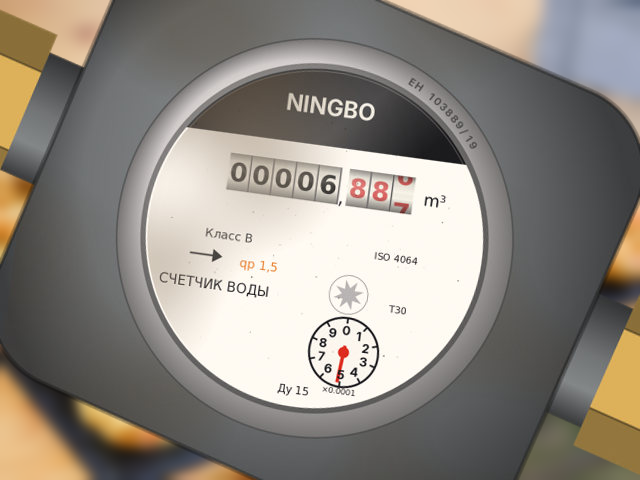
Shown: 6.8865 m³
